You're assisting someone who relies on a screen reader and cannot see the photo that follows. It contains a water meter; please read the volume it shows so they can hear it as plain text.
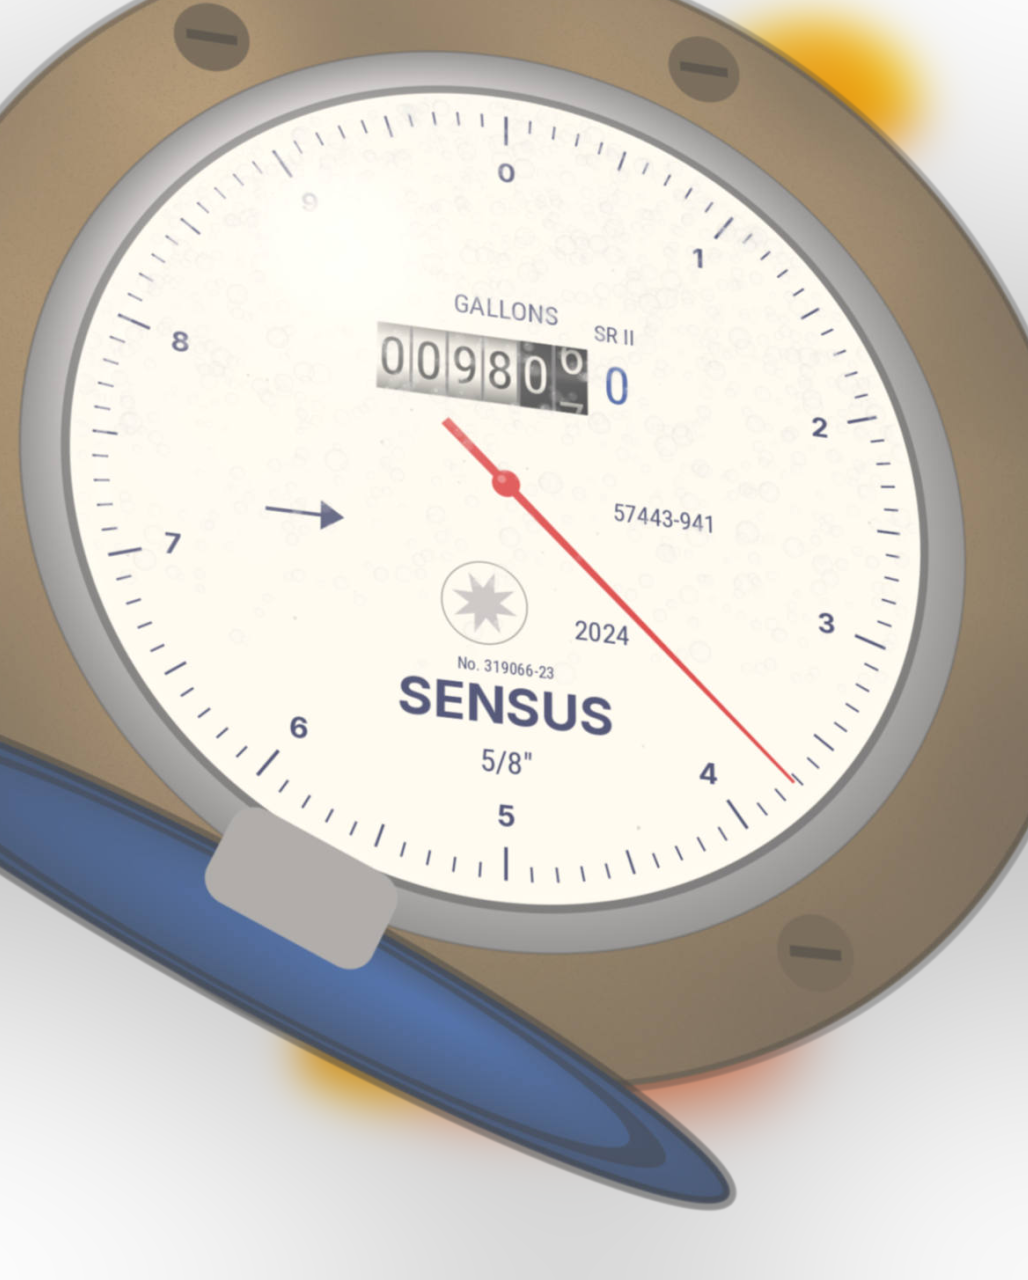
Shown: 98063.7 gal
